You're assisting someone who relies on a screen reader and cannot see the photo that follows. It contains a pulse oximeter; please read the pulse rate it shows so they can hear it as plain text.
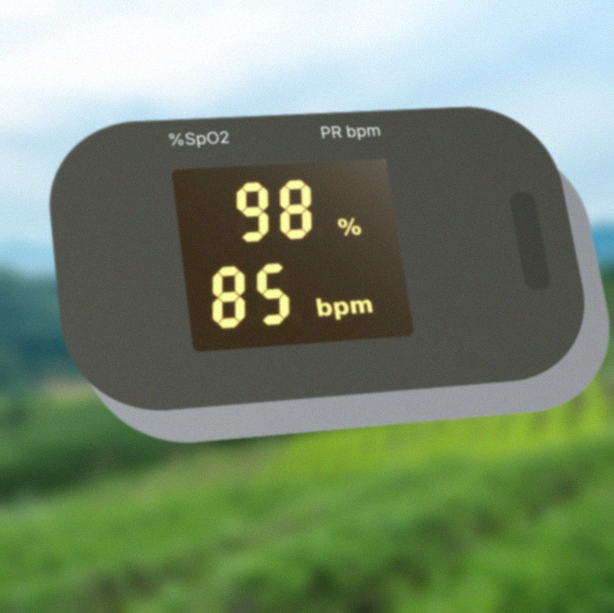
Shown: 85 bpm
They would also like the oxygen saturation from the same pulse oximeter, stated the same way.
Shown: 98 %
